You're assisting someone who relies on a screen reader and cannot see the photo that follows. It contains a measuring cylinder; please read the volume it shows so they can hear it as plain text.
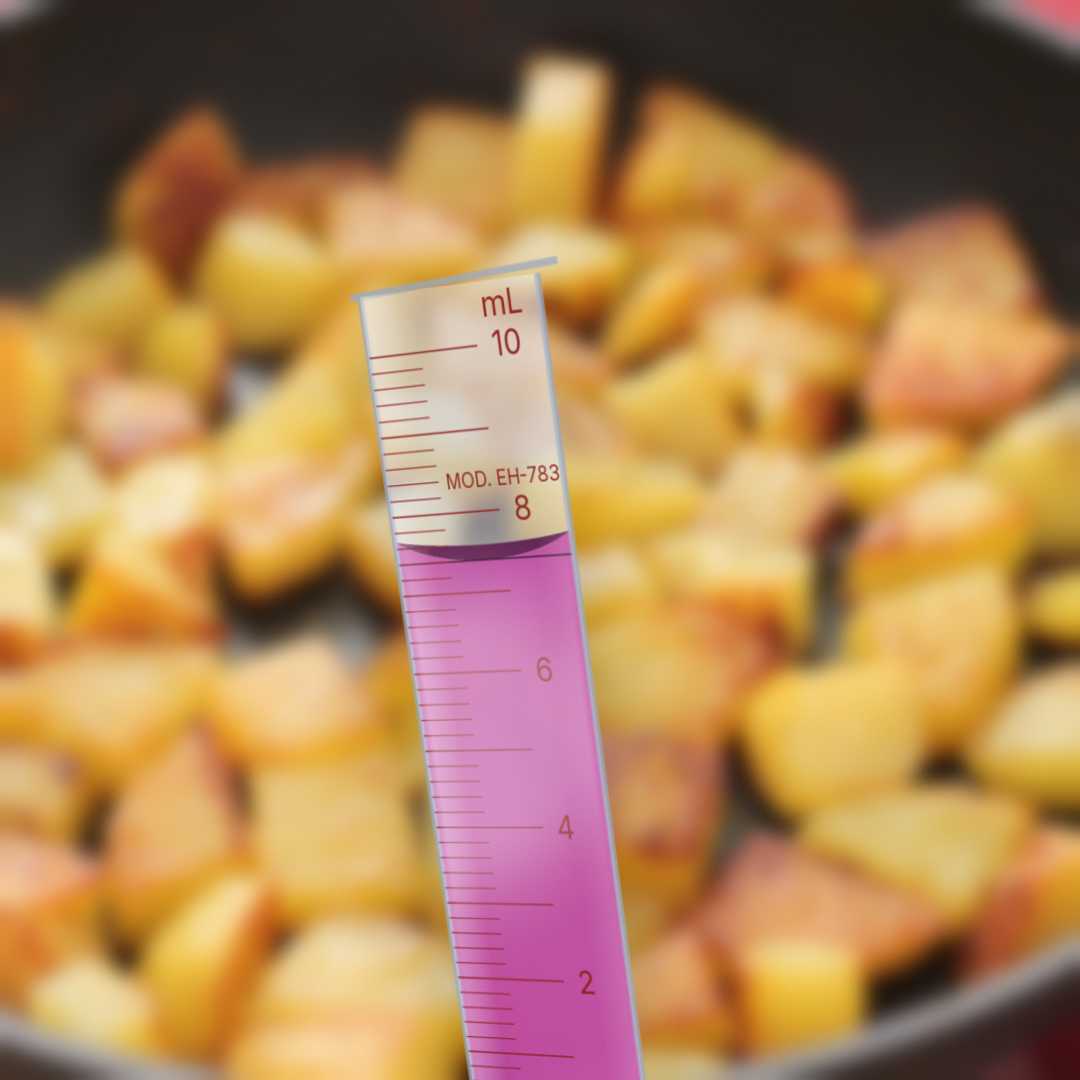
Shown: 7.4 mL
